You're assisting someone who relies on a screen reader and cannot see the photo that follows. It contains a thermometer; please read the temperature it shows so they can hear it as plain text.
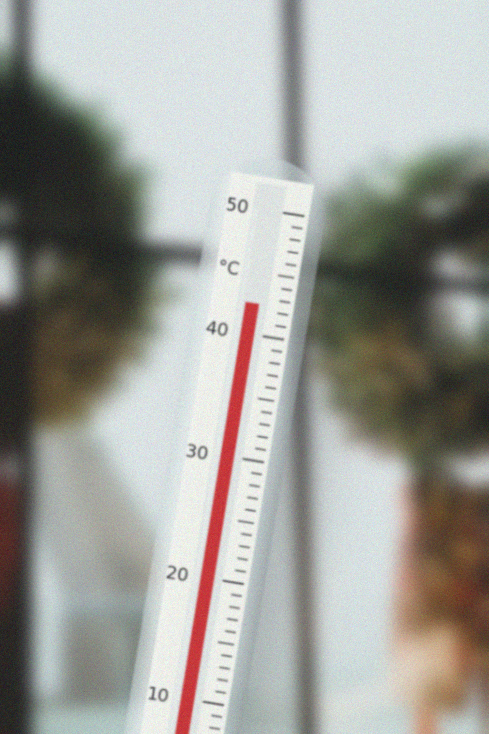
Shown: 42.5 °C
